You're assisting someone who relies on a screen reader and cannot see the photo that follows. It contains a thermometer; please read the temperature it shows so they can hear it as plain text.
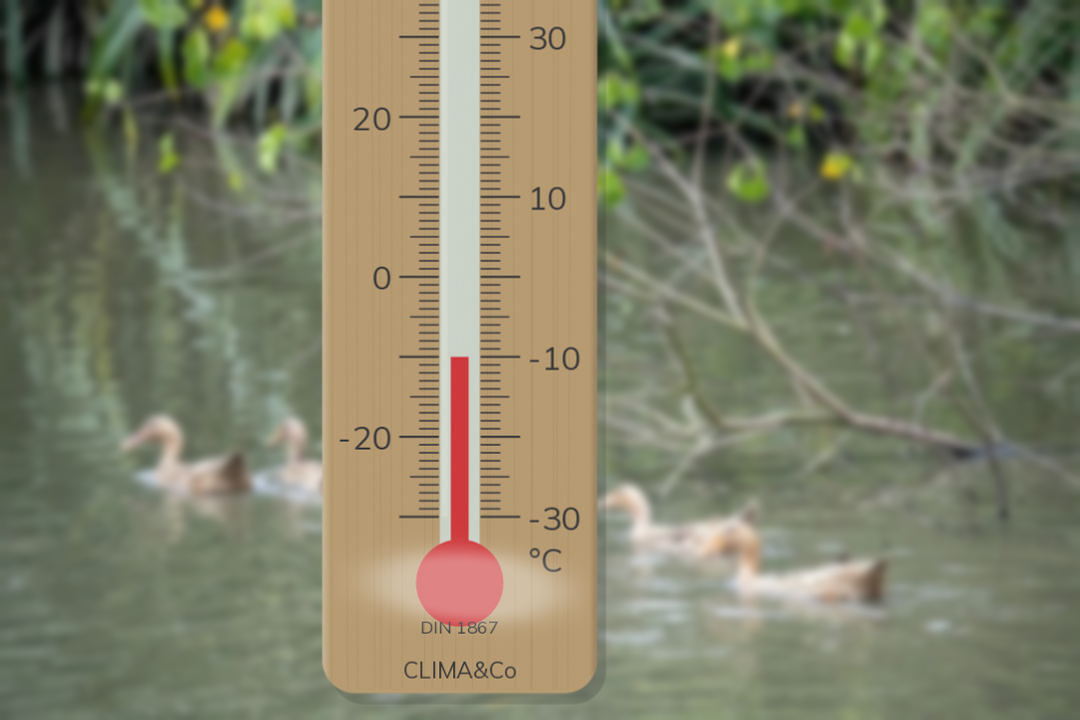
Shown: -10 °C
